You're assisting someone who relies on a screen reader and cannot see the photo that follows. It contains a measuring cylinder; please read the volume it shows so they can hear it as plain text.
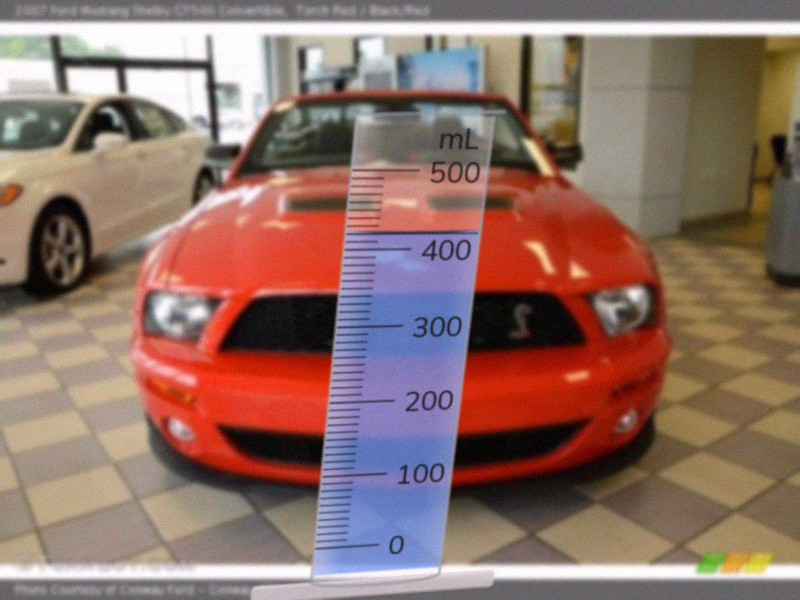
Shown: 420 mL
